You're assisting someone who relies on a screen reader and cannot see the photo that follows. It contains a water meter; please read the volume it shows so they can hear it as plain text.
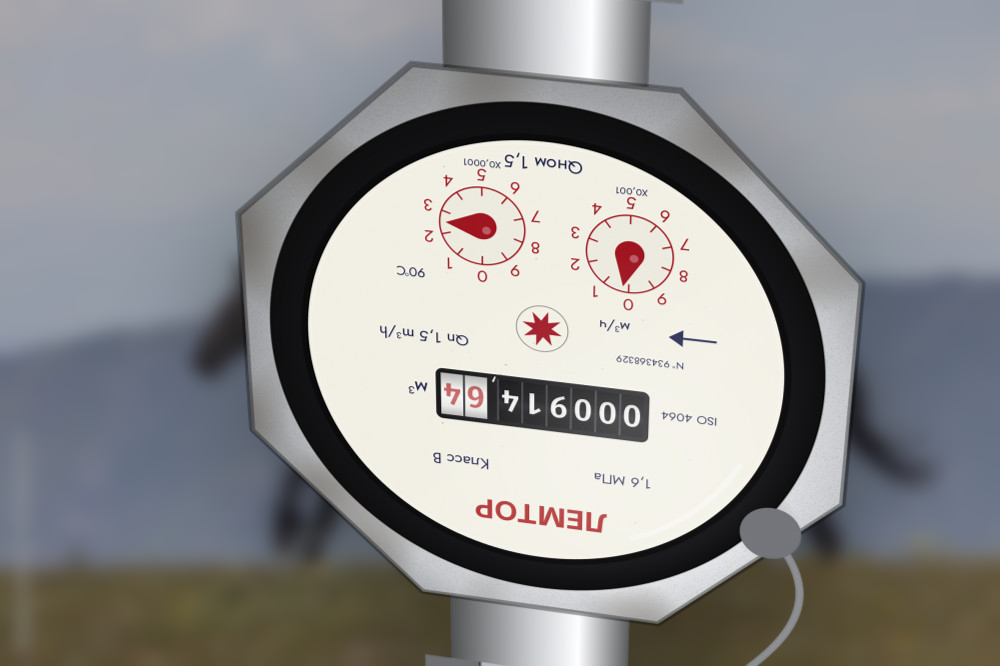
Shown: 914.6402 m³
